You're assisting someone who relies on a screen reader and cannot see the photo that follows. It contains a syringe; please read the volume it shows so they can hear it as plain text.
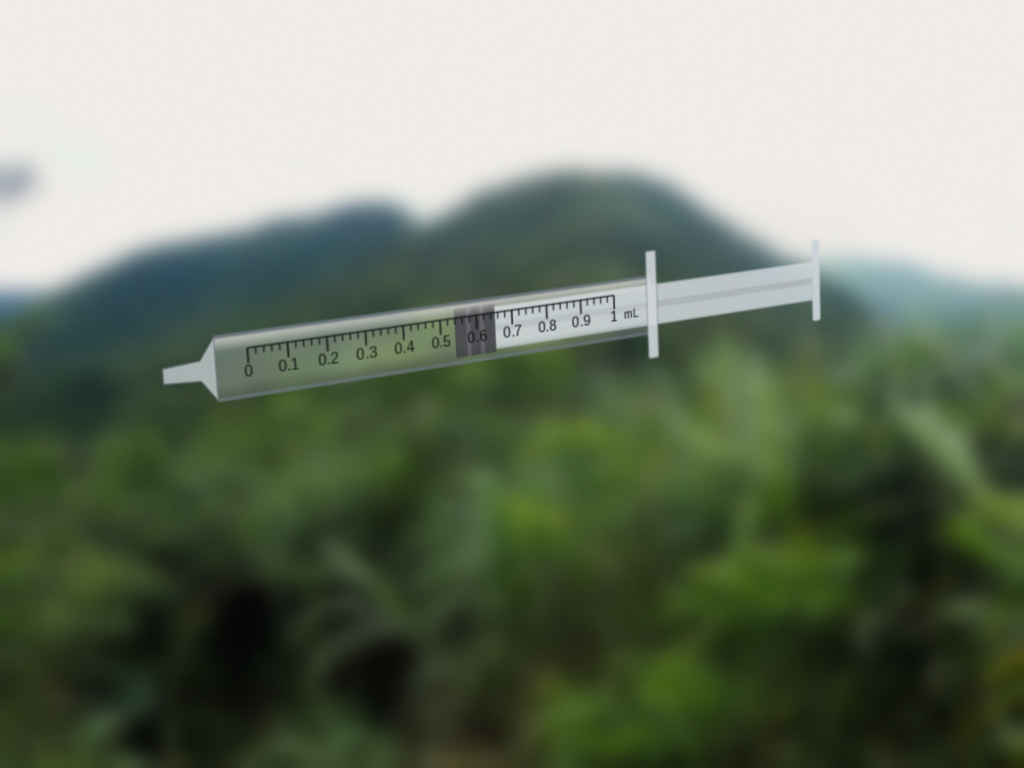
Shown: 0.54 mL
